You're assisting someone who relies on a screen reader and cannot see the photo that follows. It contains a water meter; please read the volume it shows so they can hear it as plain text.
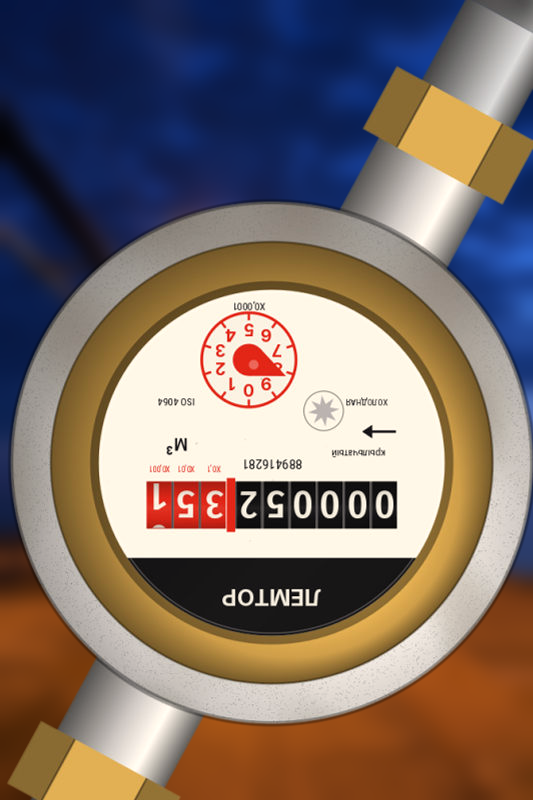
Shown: 52.3508 m³
